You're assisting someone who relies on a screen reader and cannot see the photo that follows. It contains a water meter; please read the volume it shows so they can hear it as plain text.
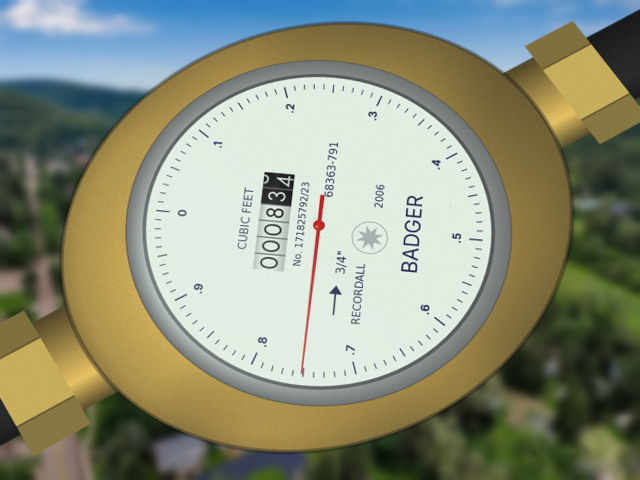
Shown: 833.75 ft³
